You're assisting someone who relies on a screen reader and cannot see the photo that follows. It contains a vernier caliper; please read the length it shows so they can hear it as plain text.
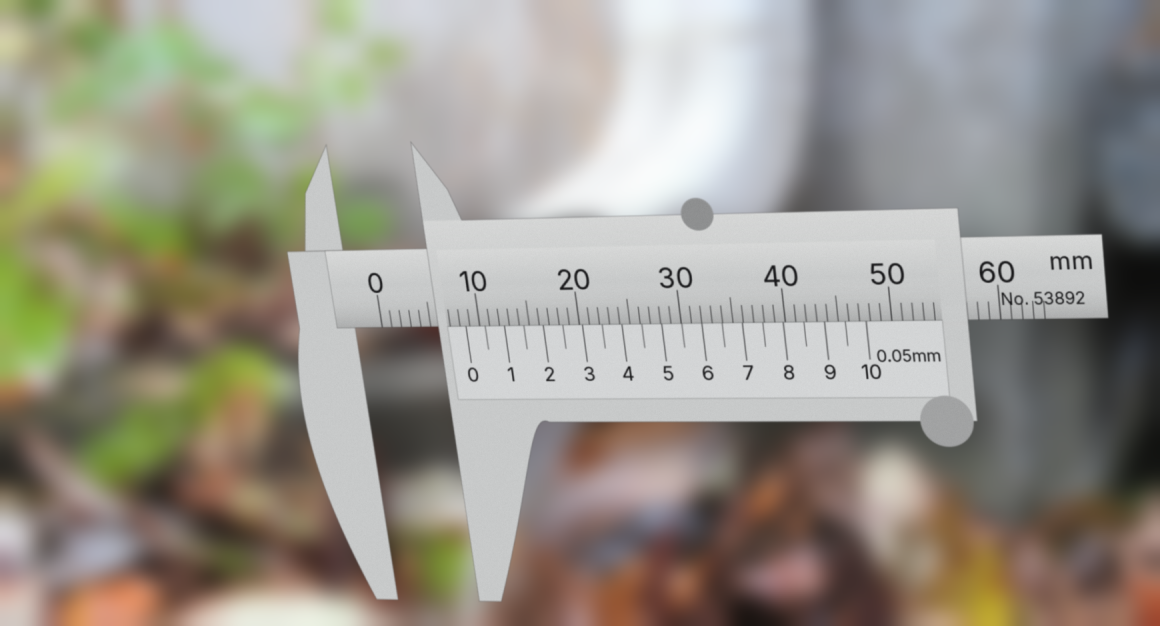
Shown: 8.6 mm
